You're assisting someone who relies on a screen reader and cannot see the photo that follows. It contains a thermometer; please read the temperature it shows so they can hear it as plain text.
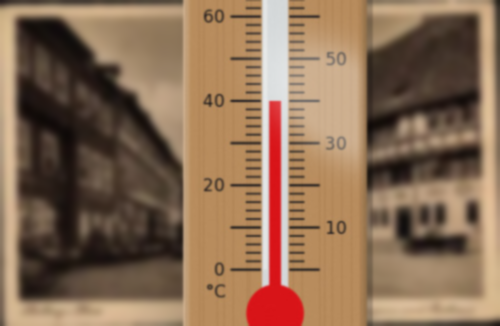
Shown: 40 °C
